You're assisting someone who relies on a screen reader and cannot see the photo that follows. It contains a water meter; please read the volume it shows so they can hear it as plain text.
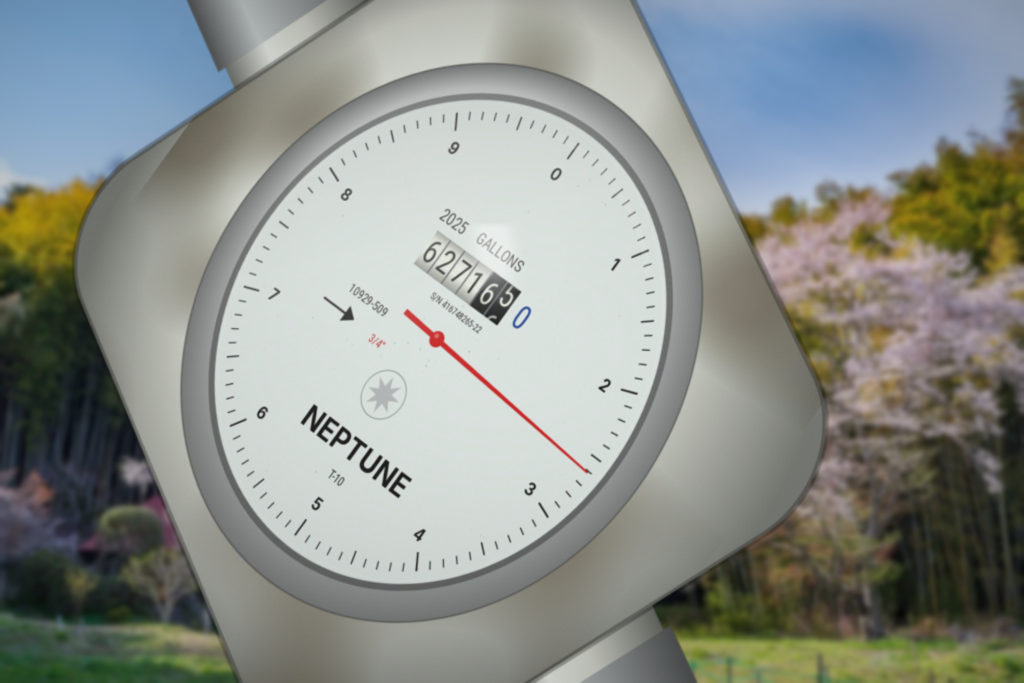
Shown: 6271652.6 gal
